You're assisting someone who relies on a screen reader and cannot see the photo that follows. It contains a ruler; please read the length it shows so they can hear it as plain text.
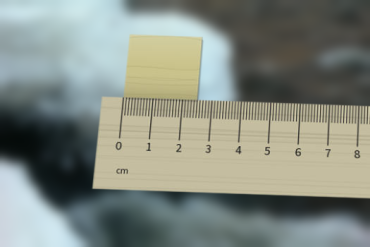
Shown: 2.5 cm
